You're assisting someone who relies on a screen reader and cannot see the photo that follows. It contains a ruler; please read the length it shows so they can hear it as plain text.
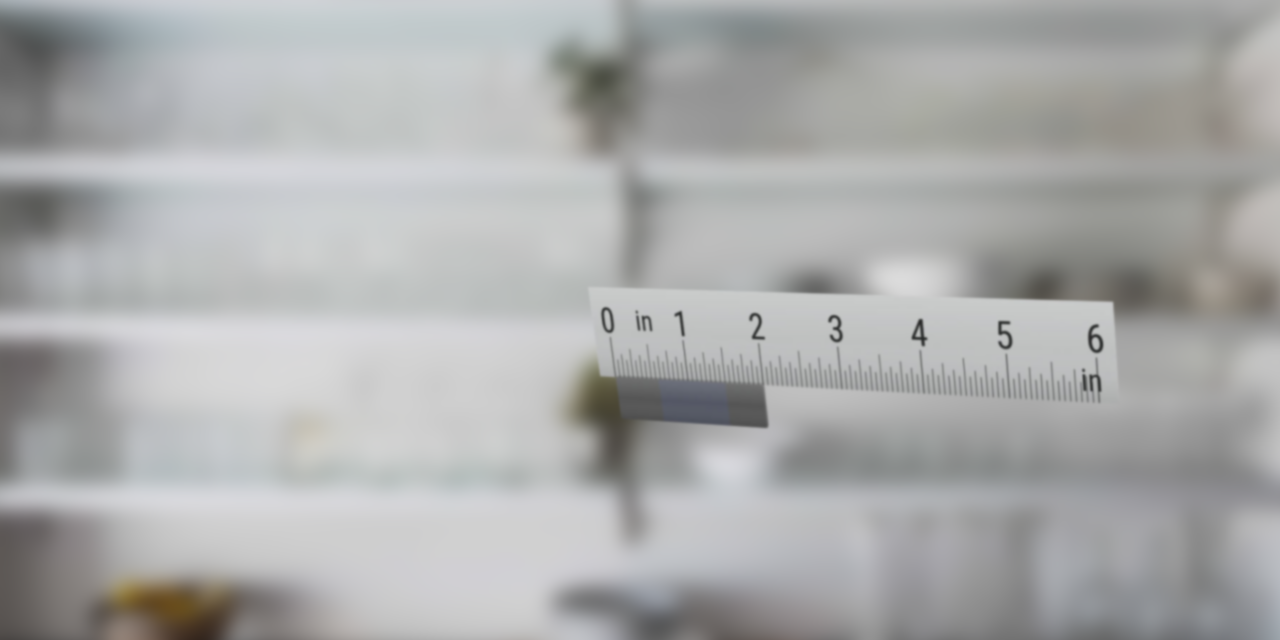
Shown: 2 in
